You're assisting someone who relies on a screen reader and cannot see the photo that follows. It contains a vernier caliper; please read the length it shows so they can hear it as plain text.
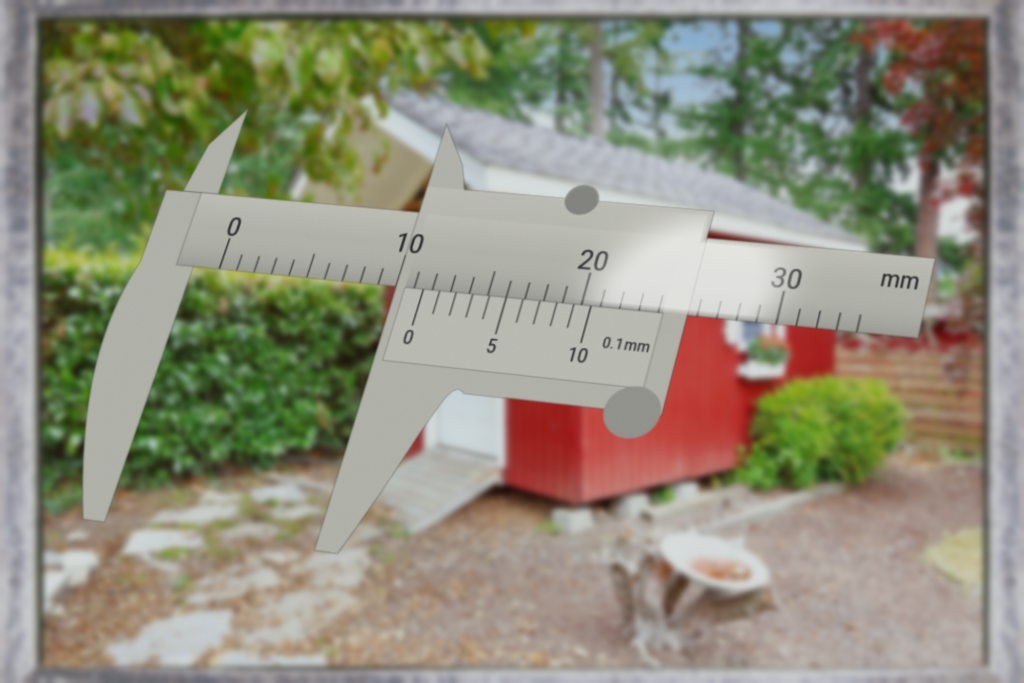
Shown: 11.5 mm
